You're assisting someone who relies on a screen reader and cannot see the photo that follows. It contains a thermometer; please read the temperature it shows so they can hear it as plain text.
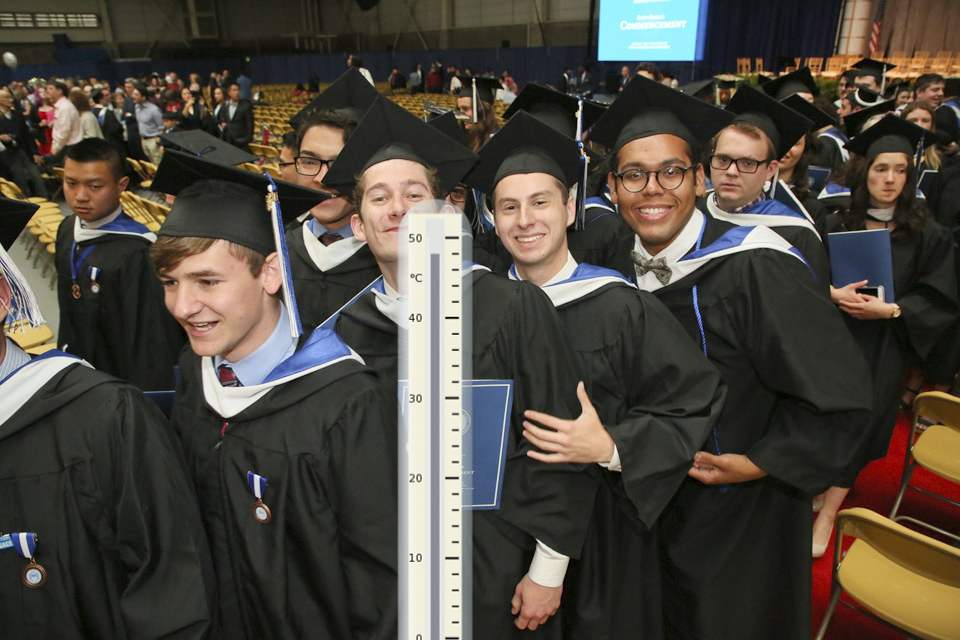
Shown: 48 °C
